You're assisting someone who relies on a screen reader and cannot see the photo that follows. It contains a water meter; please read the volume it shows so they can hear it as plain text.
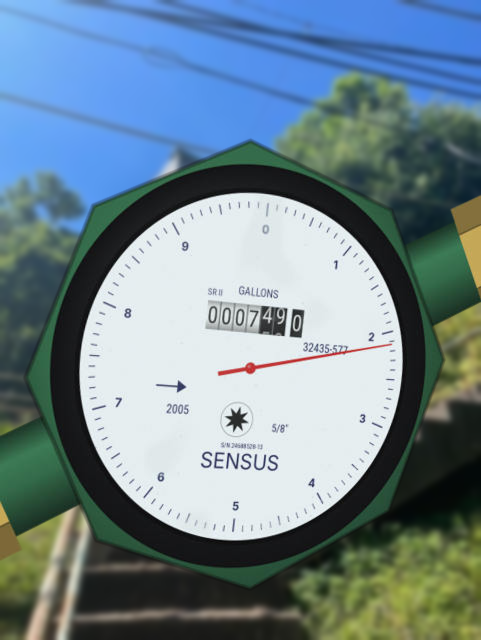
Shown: 7492.1 gal
